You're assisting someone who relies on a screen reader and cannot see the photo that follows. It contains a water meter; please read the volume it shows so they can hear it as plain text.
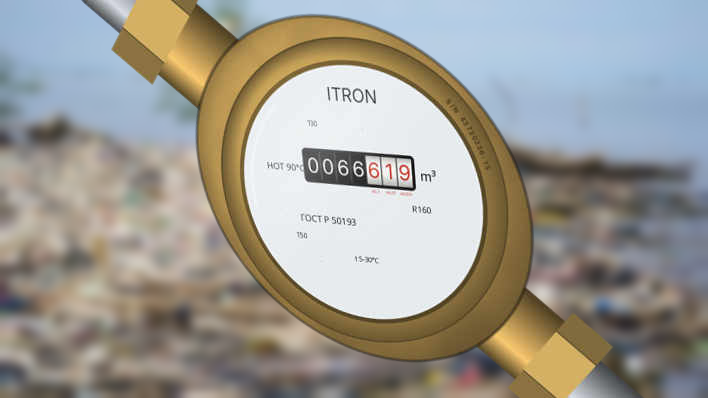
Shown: 66.619 m³
